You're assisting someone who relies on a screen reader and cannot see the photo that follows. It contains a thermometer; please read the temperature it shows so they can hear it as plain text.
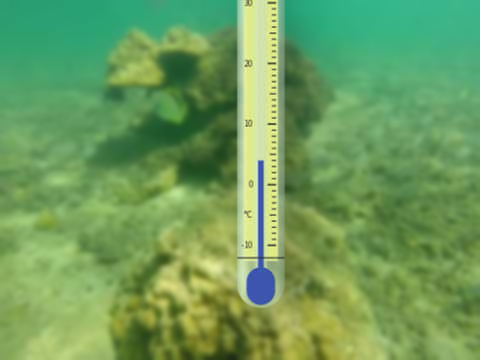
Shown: 4 °C
